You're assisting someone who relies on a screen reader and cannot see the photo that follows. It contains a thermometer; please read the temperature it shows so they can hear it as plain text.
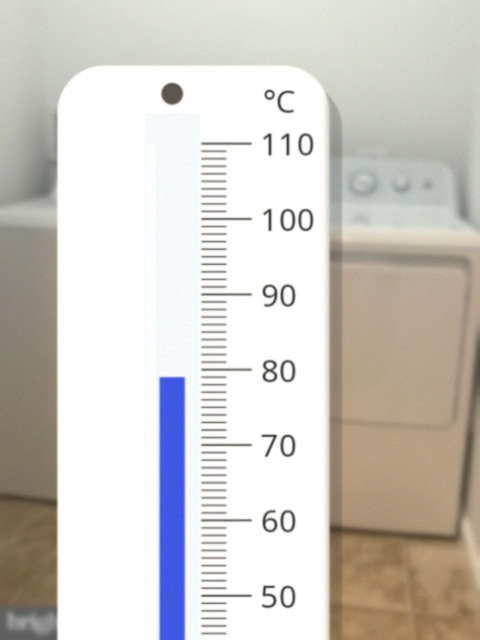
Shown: 79 °C
